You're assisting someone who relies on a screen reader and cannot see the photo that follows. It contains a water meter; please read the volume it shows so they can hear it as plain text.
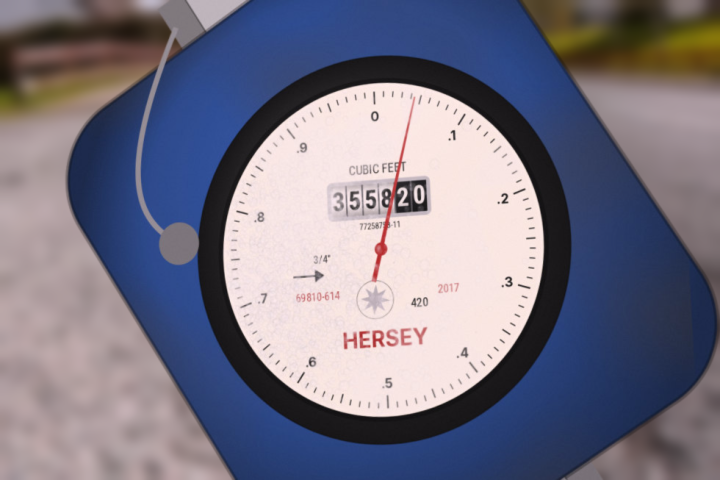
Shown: 355820.04 ft³
